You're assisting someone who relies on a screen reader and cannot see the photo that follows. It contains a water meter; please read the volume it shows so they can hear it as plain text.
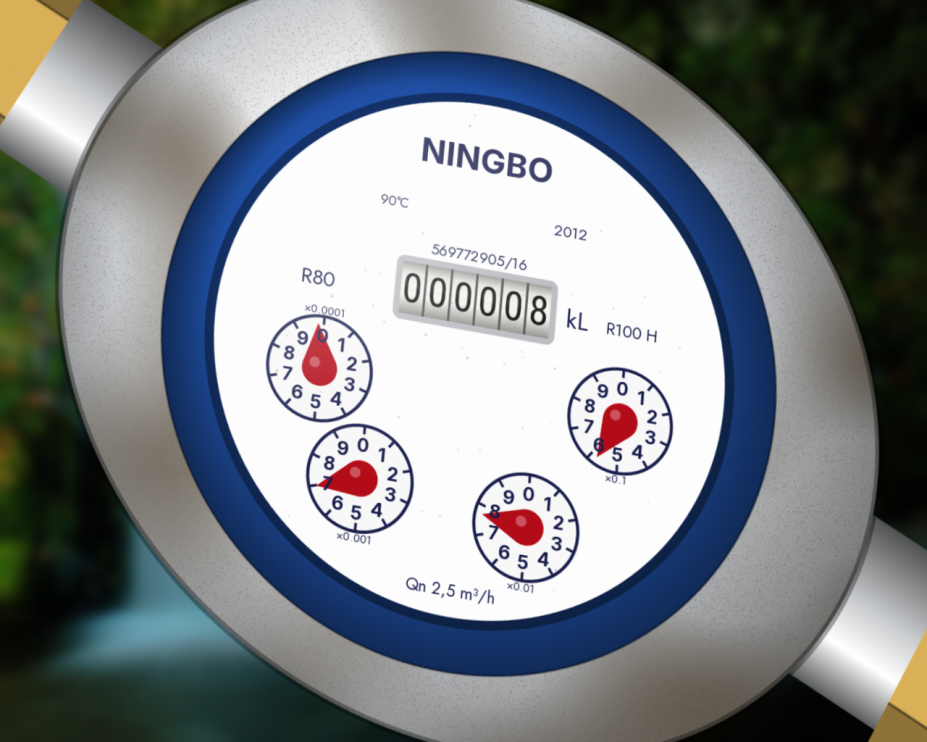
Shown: 8.5769 kL
